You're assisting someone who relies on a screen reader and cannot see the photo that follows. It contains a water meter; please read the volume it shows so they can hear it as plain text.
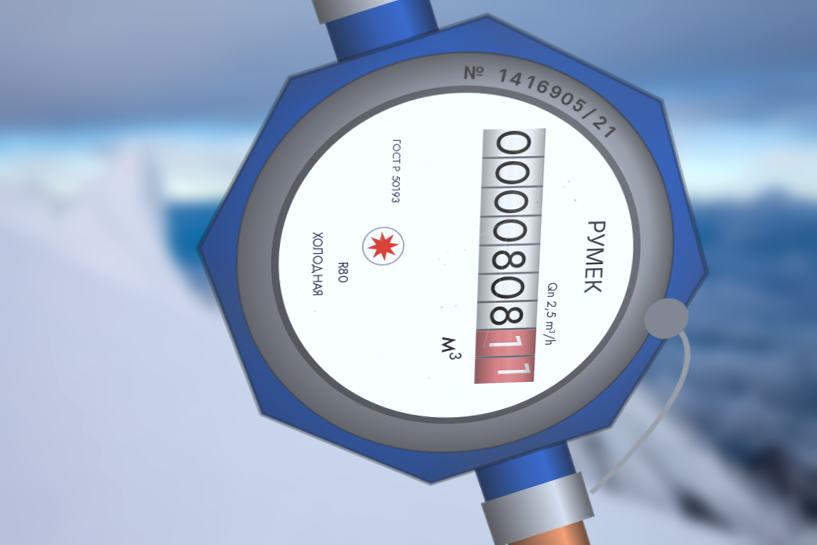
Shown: 808.11 m³
